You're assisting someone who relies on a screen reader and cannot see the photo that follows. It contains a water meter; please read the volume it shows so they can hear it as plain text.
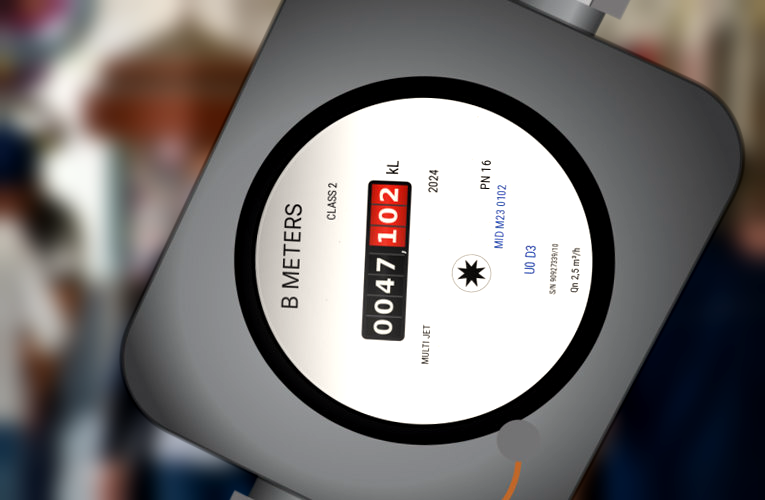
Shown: 47.102 kL
